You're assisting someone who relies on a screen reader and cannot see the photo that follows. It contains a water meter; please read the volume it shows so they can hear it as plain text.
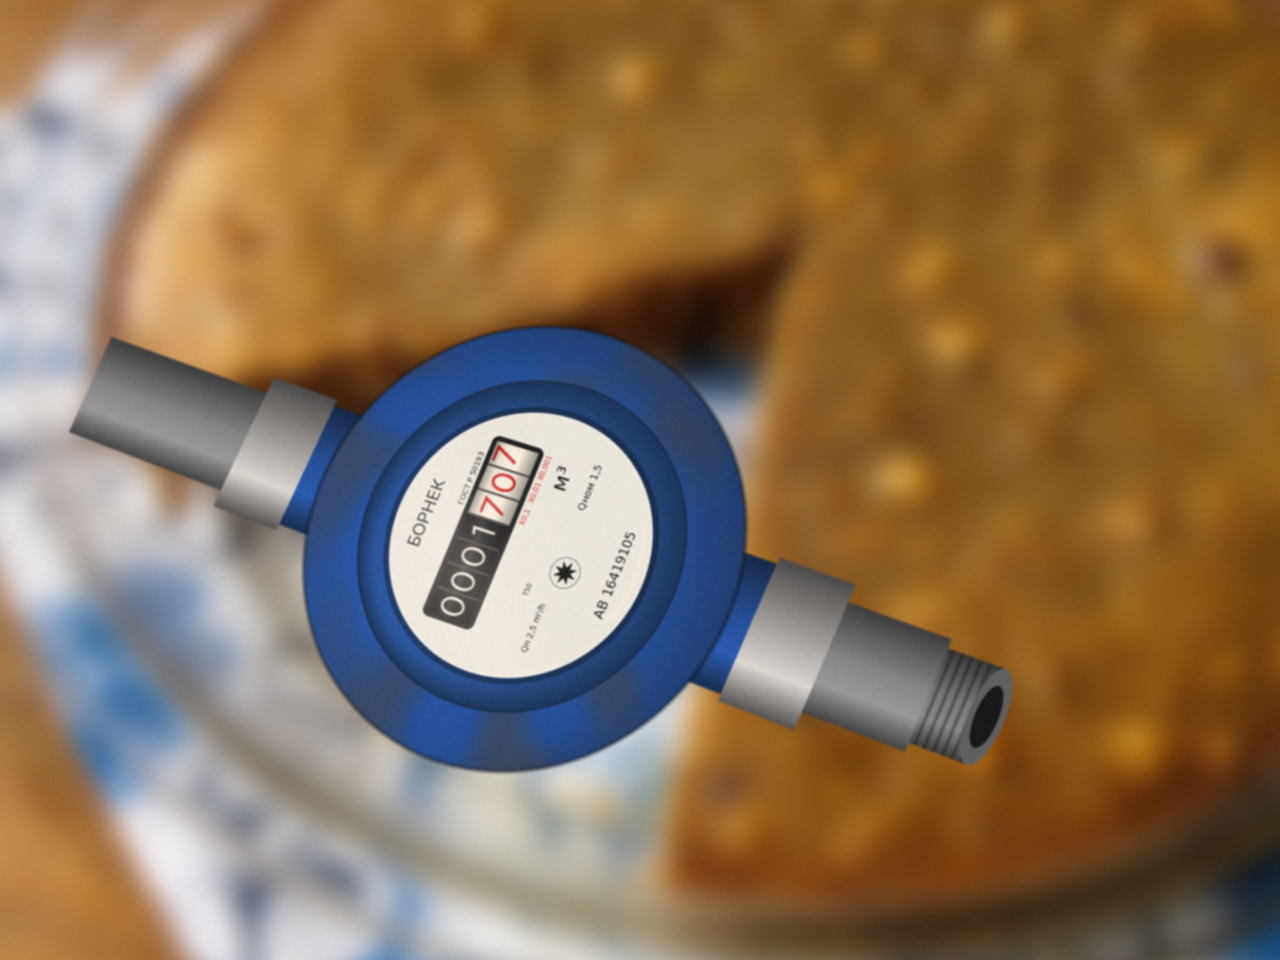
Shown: 1.707 m³
